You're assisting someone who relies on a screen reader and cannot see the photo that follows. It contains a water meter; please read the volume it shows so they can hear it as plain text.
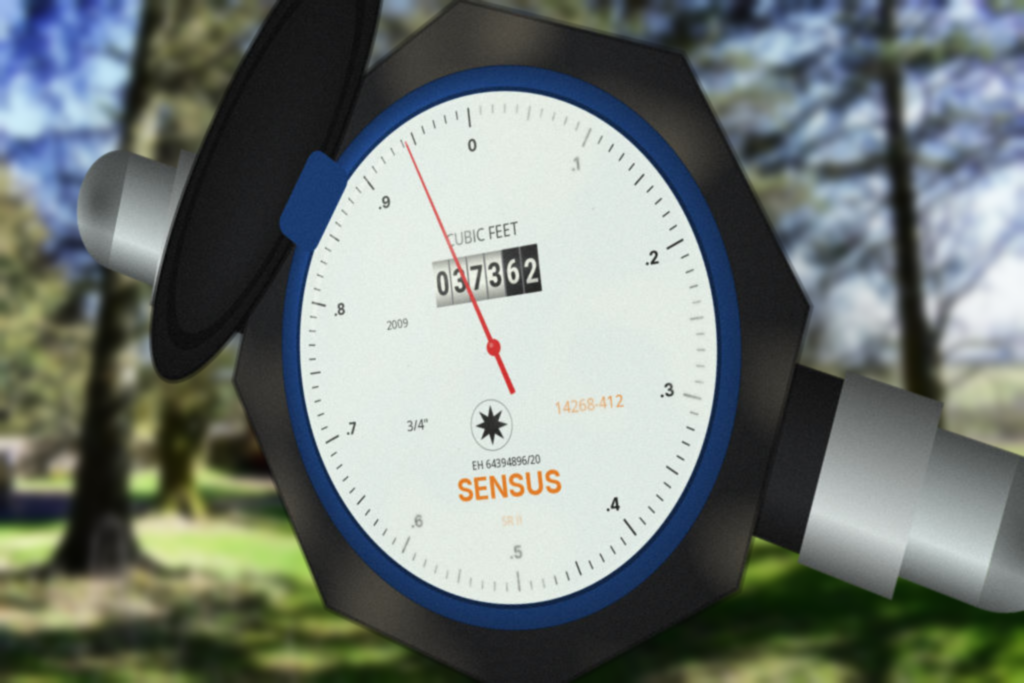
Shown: 37361.94 ft³
